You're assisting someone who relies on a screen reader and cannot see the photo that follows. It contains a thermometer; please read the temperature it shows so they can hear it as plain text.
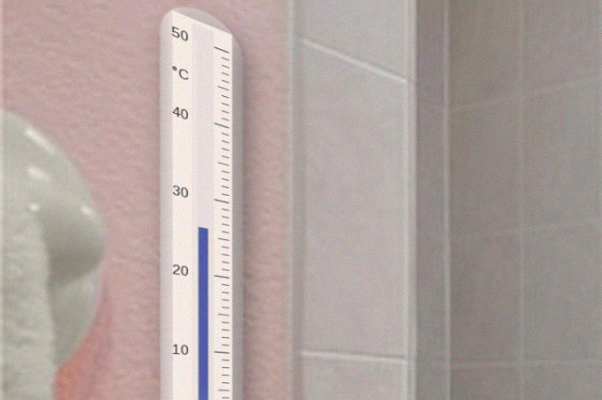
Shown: 26 °C
